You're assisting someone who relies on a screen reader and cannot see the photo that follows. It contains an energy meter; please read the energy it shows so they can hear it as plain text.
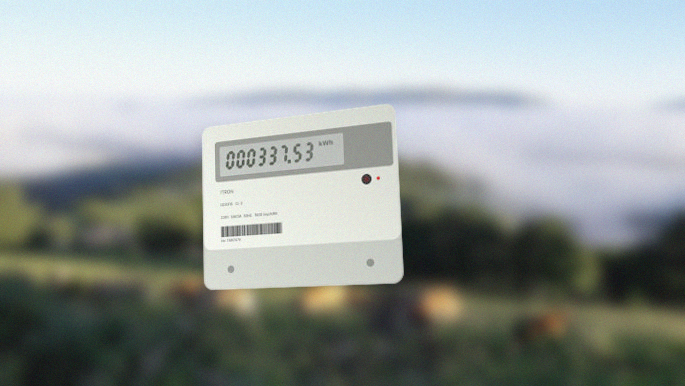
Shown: 337.53 kWh
